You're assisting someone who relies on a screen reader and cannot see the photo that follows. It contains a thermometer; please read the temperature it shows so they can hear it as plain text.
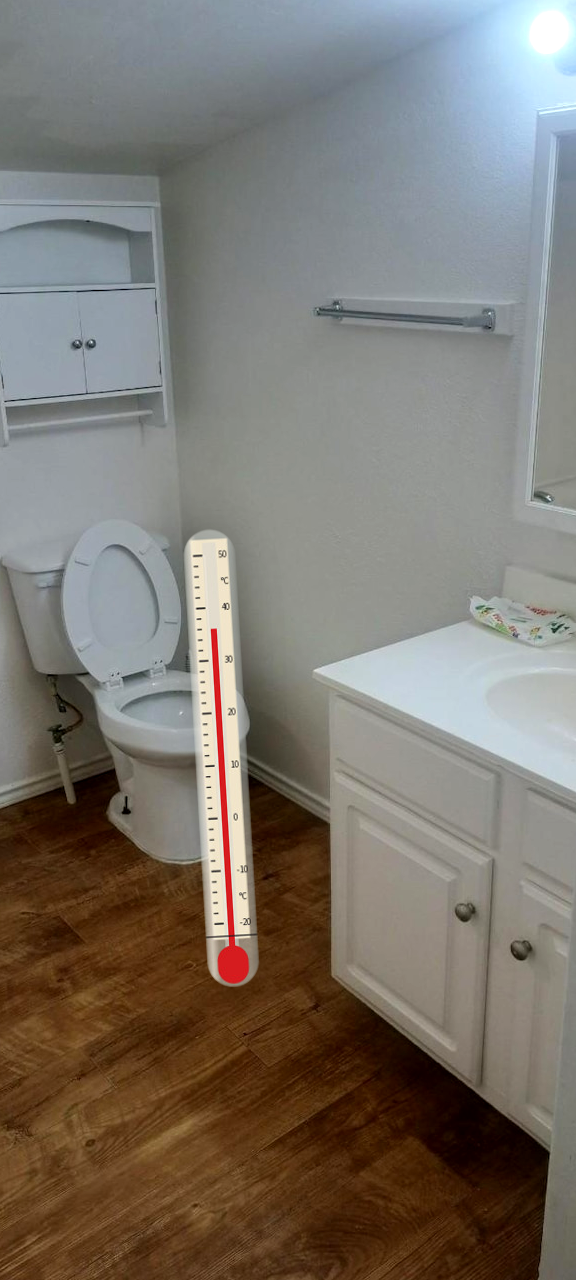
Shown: 36 °C
